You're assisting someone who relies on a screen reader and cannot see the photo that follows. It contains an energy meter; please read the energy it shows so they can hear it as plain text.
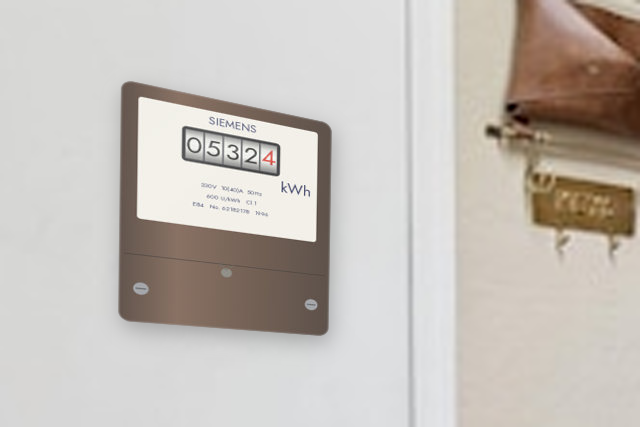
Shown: 532.4 kWh
